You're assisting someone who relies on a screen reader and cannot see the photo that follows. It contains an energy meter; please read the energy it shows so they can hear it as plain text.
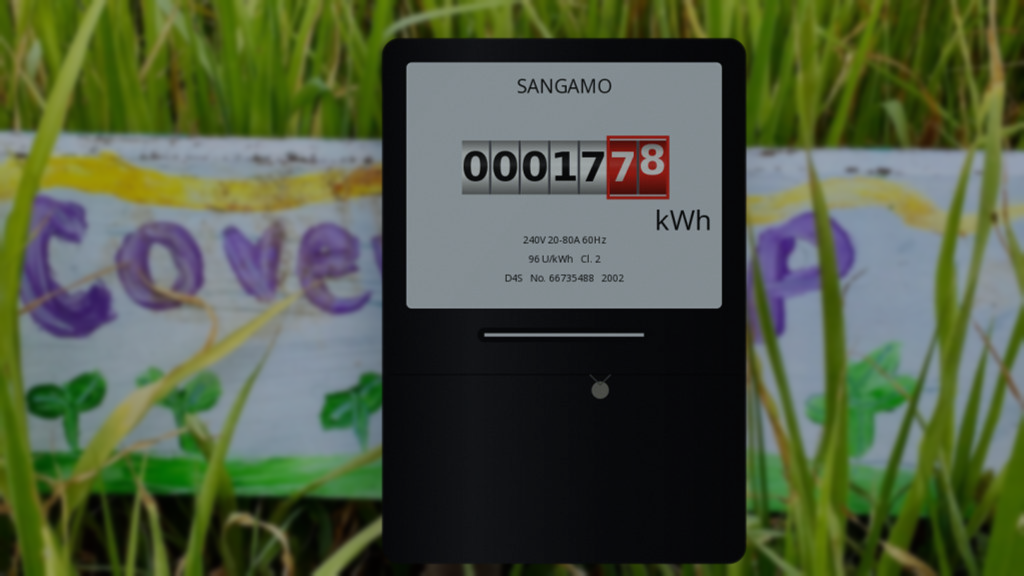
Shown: 17.78 kWh
